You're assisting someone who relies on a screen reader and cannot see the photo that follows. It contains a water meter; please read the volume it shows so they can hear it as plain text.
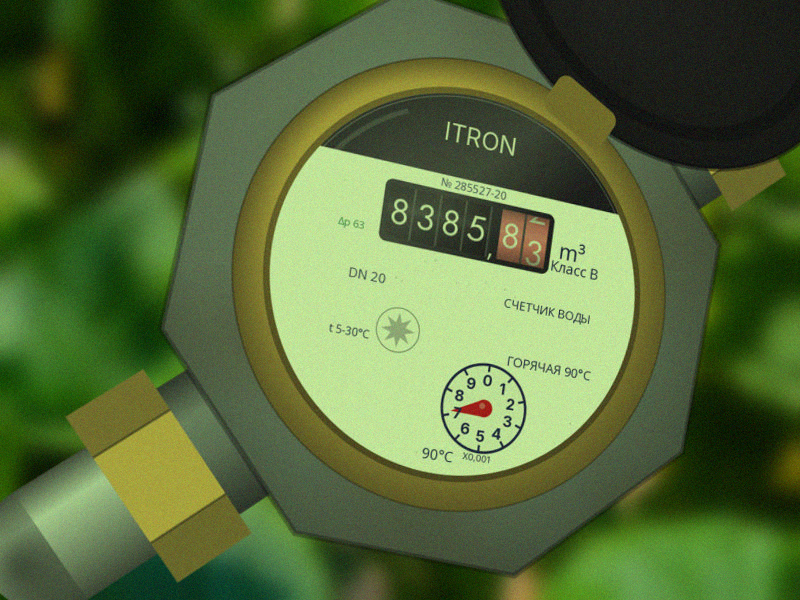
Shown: 8385.827 m³
